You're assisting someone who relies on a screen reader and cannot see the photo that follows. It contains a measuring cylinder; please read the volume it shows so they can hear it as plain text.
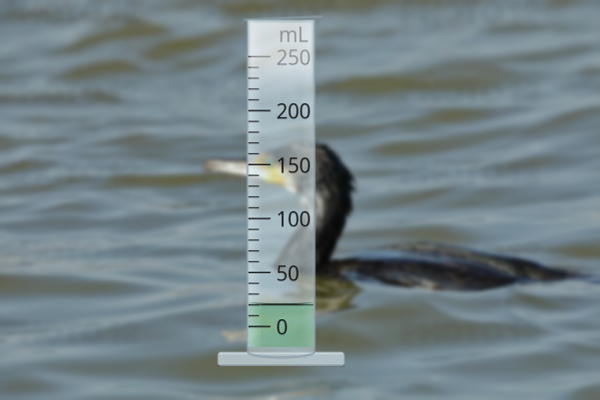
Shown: 20 mL
